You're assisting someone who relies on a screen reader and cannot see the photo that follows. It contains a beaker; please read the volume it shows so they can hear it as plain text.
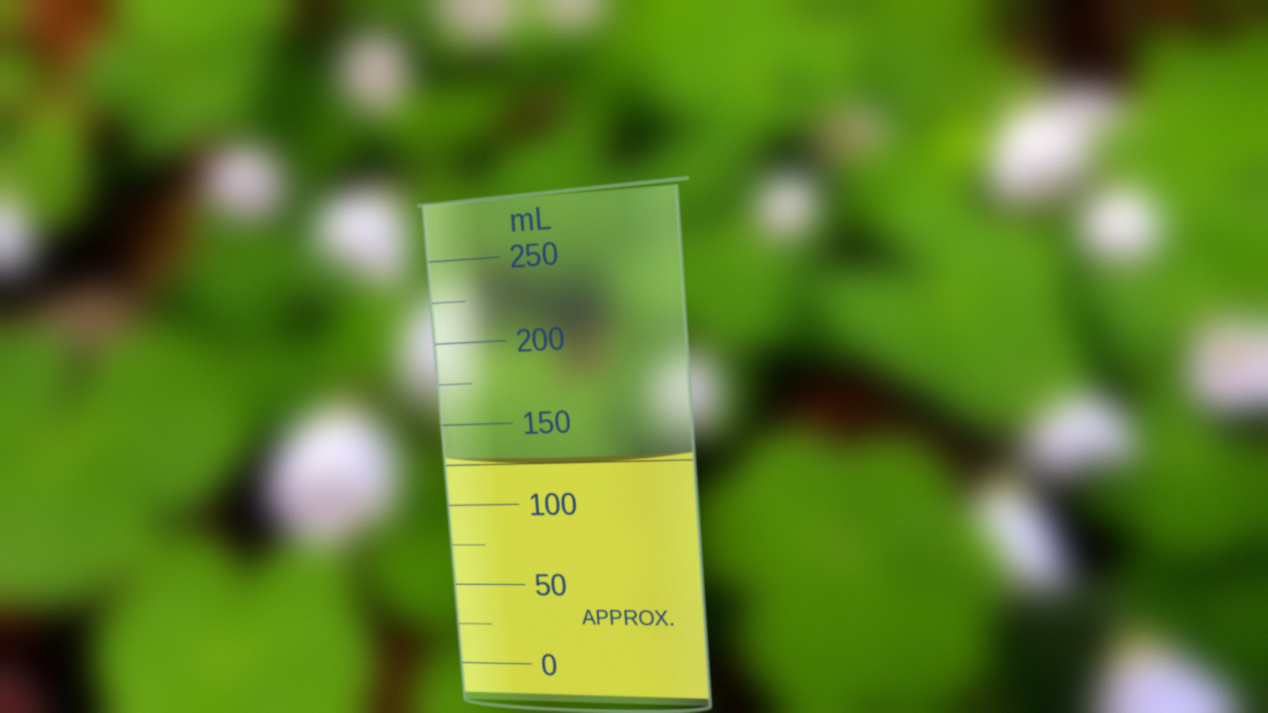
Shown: 125 mL
